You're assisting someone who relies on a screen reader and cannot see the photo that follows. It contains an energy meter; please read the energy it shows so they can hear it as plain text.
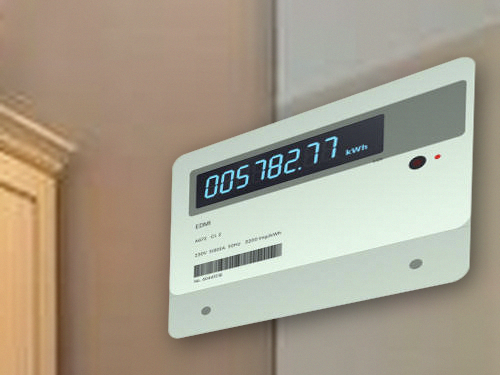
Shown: 5782.77 kWh
